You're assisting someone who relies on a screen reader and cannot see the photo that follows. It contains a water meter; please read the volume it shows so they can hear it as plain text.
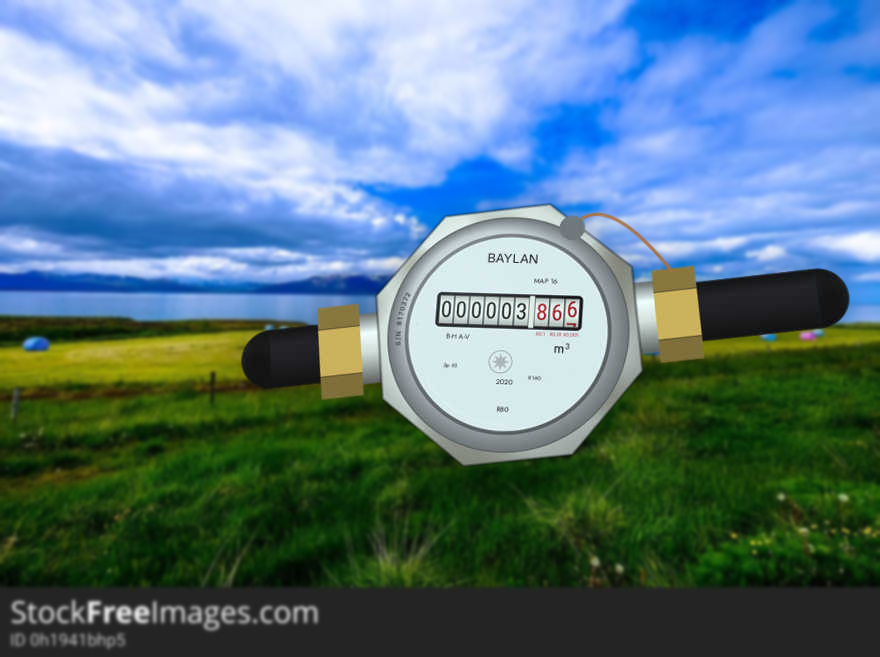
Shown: 3.866 m³
